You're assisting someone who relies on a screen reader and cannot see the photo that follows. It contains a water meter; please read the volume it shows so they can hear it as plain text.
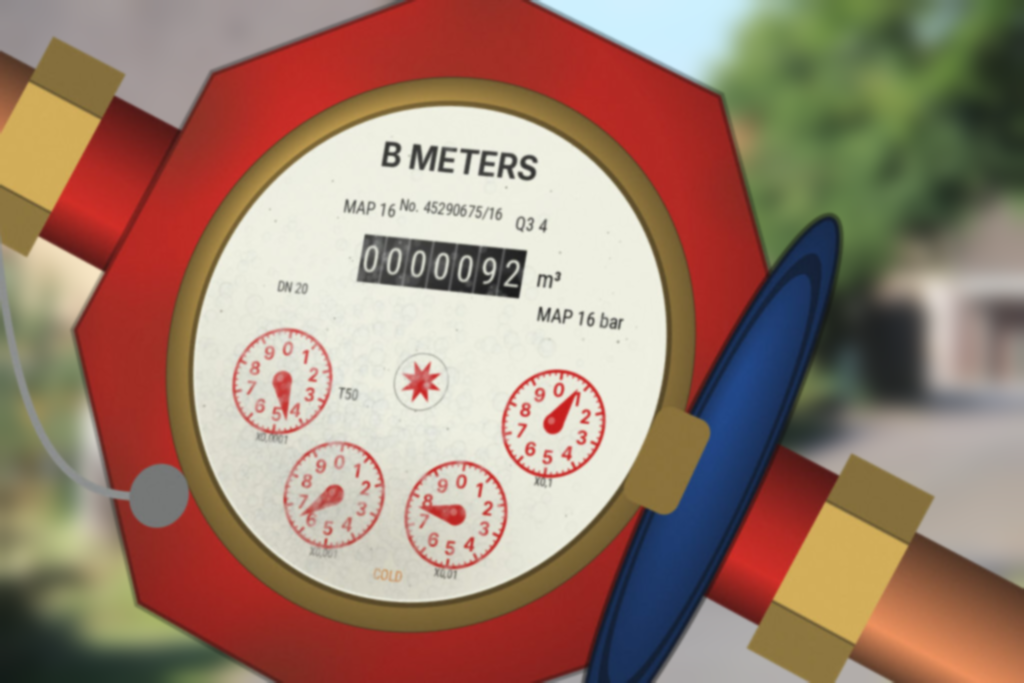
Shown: 92.0764 m³
